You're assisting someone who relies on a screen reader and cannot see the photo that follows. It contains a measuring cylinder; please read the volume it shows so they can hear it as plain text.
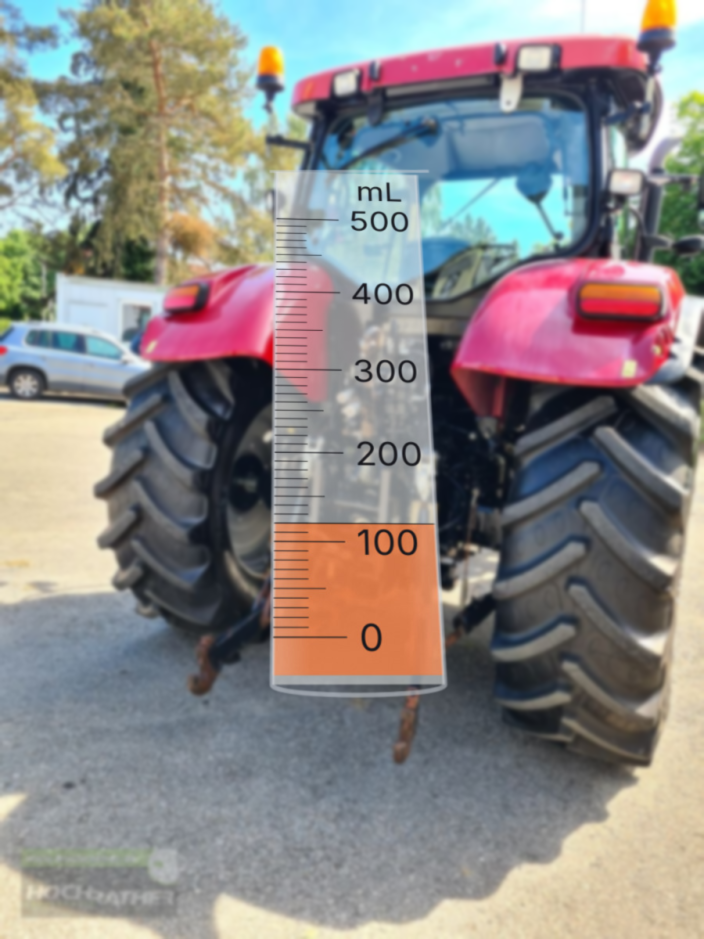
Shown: 120 mL
